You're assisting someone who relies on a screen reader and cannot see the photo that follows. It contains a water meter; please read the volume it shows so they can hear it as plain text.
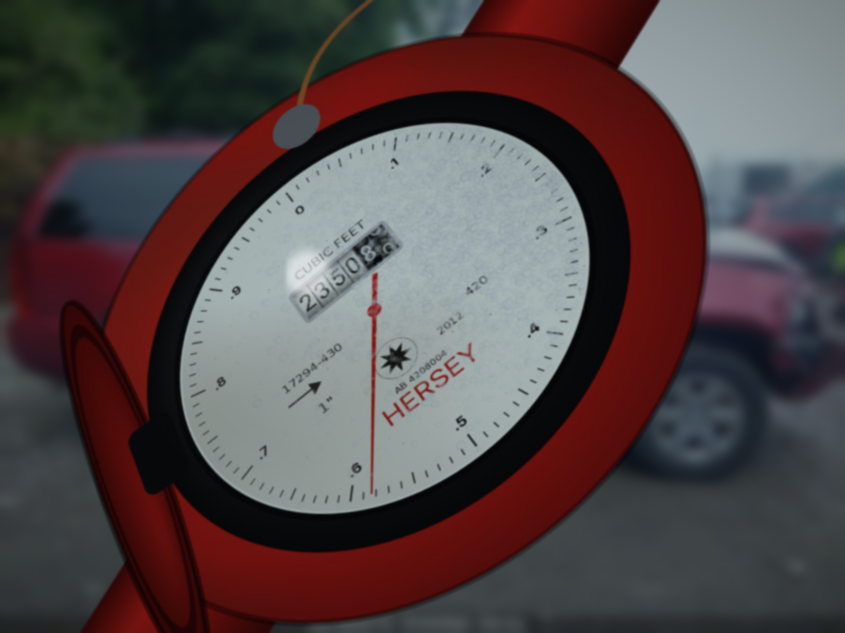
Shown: 235088.58 ft³
